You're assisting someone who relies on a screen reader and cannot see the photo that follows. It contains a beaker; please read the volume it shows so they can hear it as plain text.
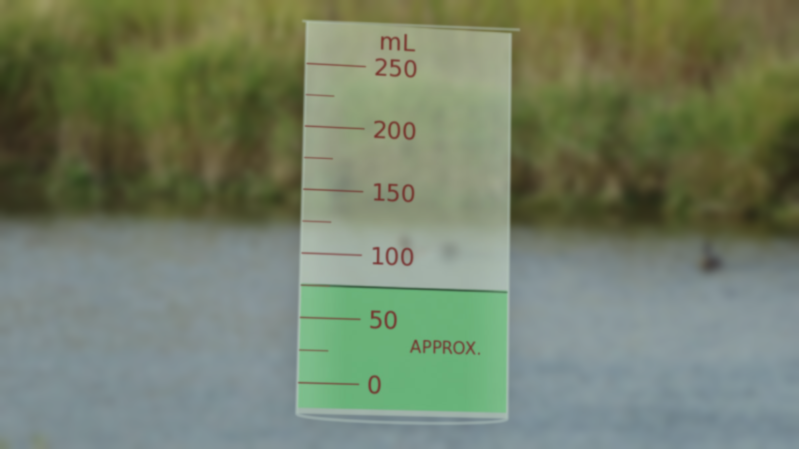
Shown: 75 mL
